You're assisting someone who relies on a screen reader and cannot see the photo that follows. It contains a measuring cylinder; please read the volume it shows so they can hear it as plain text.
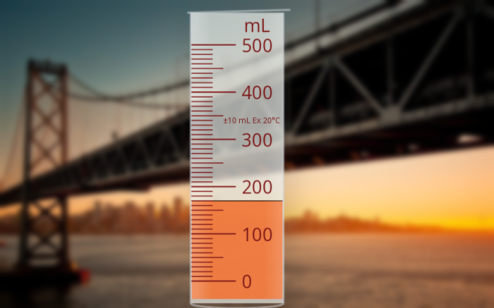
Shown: 170 mL
